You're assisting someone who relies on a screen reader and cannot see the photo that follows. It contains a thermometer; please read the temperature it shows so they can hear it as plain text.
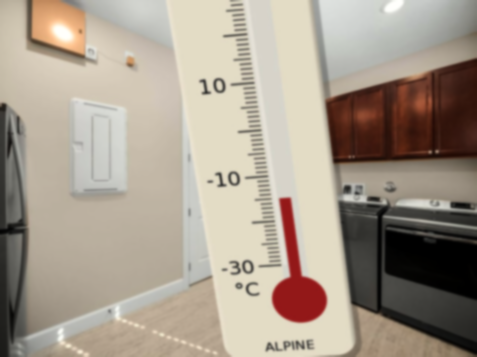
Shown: -15 °C
